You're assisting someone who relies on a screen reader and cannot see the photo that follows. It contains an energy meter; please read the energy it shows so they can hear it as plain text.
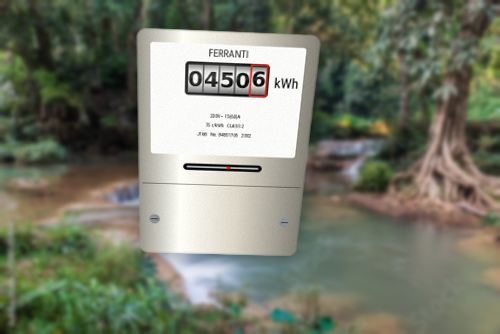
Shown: 450.6 kWh
